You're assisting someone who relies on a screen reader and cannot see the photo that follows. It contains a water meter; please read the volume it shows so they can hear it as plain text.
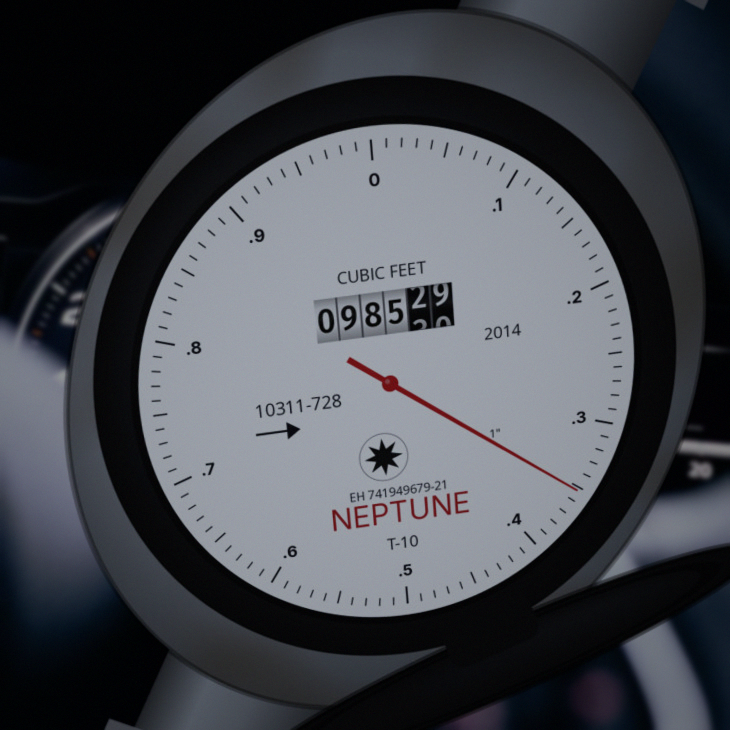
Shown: 98529.35 ft³
